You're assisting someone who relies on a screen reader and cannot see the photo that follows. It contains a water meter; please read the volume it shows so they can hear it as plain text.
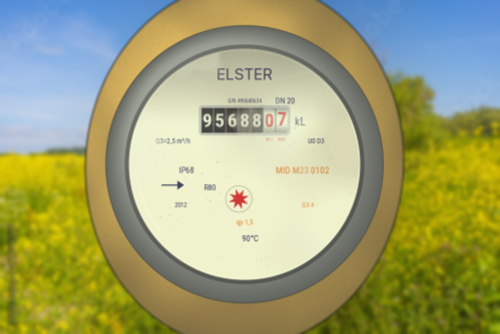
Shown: 95688.07 kL
